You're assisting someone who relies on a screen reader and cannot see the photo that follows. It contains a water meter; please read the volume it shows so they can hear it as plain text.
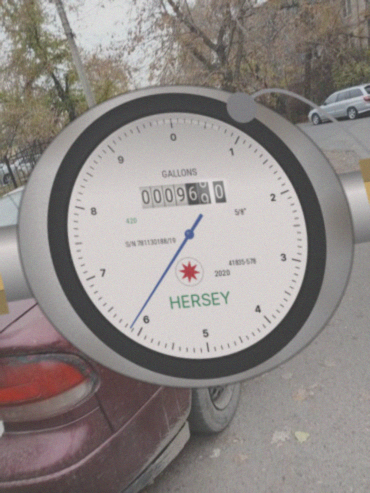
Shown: 9686.1 gal
